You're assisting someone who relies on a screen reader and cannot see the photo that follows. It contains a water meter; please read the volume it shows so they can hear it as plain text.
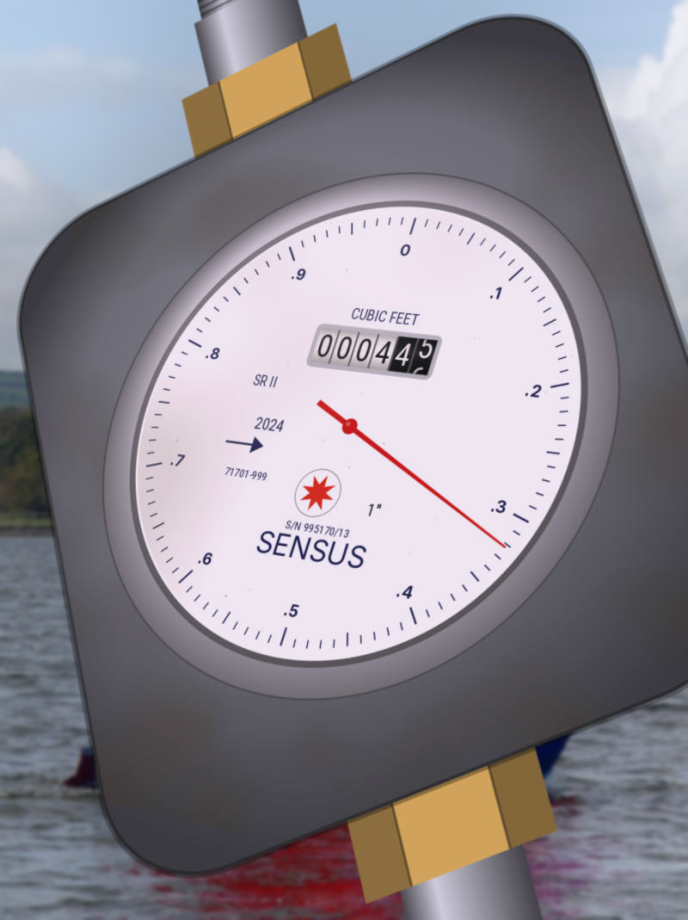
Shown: 445.32 ft³
